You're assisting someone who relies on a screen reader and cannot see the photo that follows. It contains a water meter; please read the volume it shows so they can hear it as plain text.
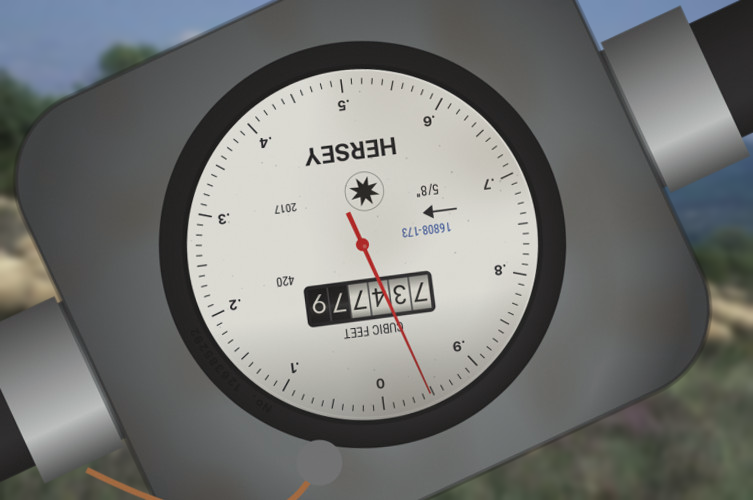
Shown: 734778.95 ft³
